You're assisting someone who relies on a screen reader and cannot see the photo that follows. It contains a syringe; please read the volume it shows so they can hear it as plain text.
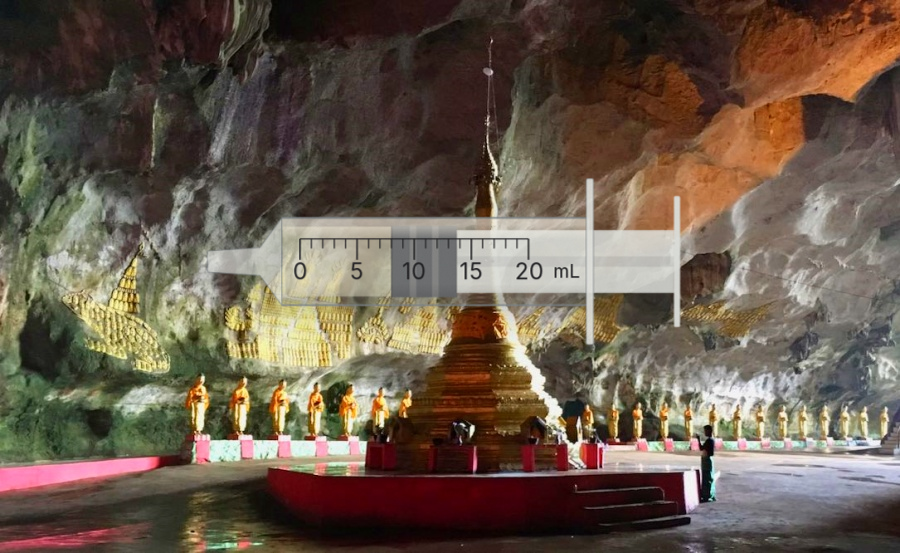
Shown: 8 mL
